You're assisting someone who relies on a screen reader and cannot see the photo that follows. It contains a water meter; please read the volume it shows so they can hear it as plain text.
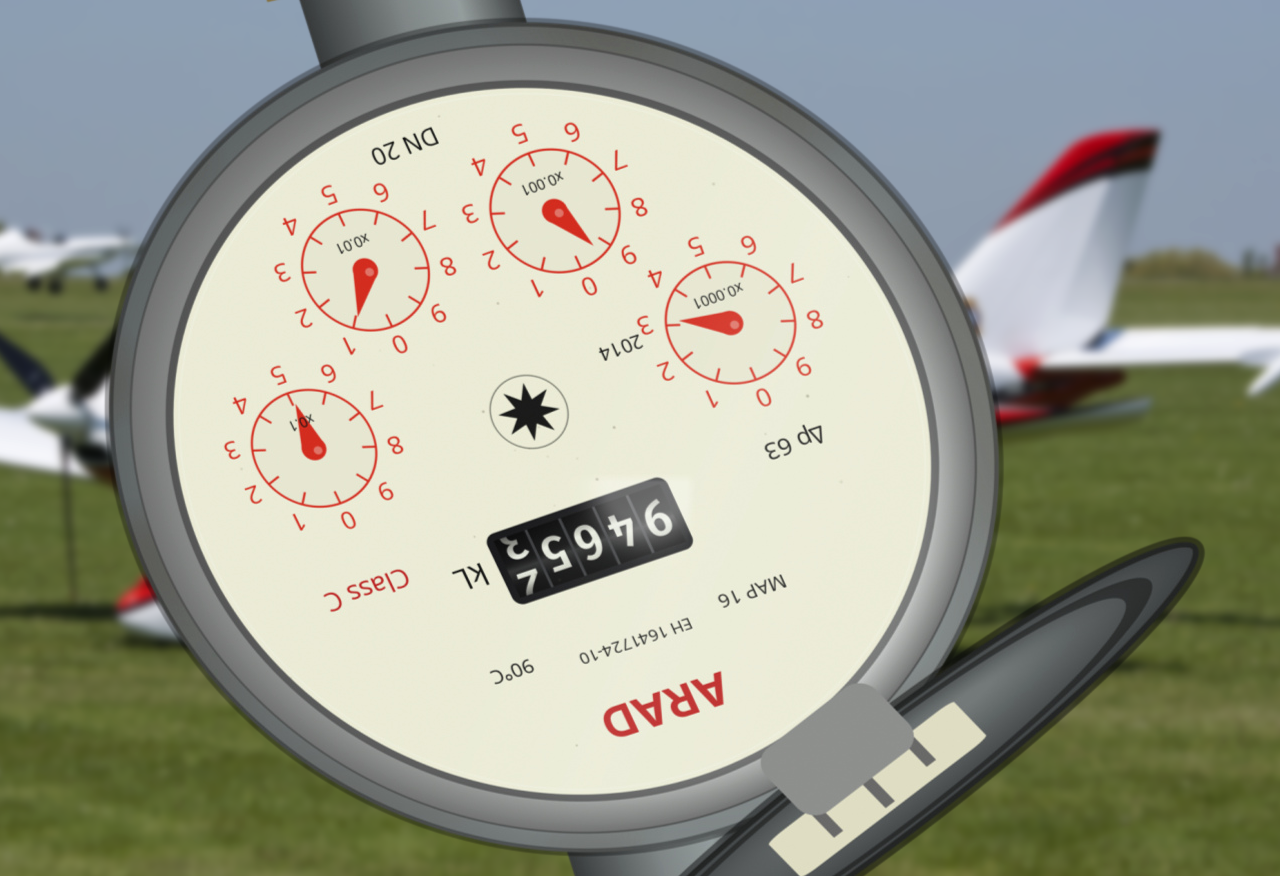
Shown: 94652.5093 kL
